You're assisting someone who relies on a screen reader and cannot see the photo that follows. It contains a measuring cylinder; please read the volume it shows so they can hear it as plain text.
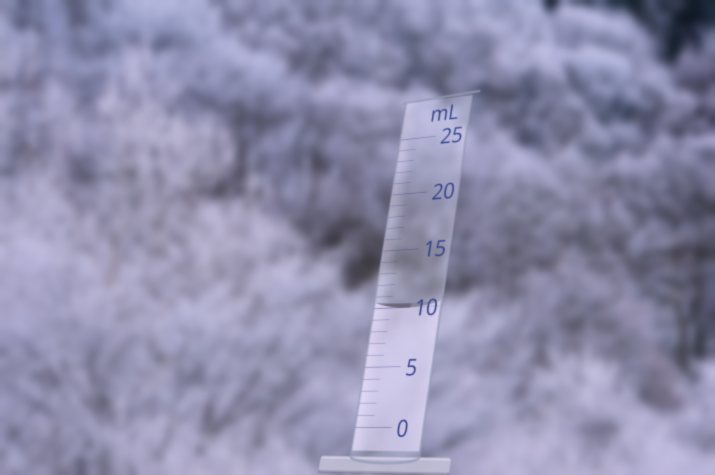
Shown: 10 mL
